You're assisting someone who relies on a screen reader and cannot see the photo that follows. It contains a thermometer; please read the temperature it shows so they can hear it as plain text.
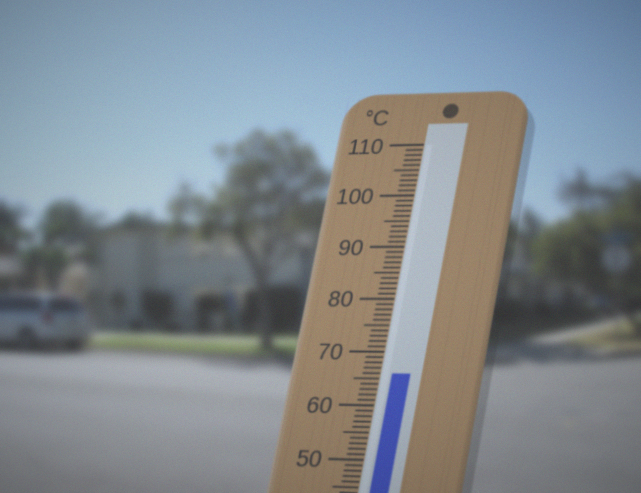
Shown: 66 °C
